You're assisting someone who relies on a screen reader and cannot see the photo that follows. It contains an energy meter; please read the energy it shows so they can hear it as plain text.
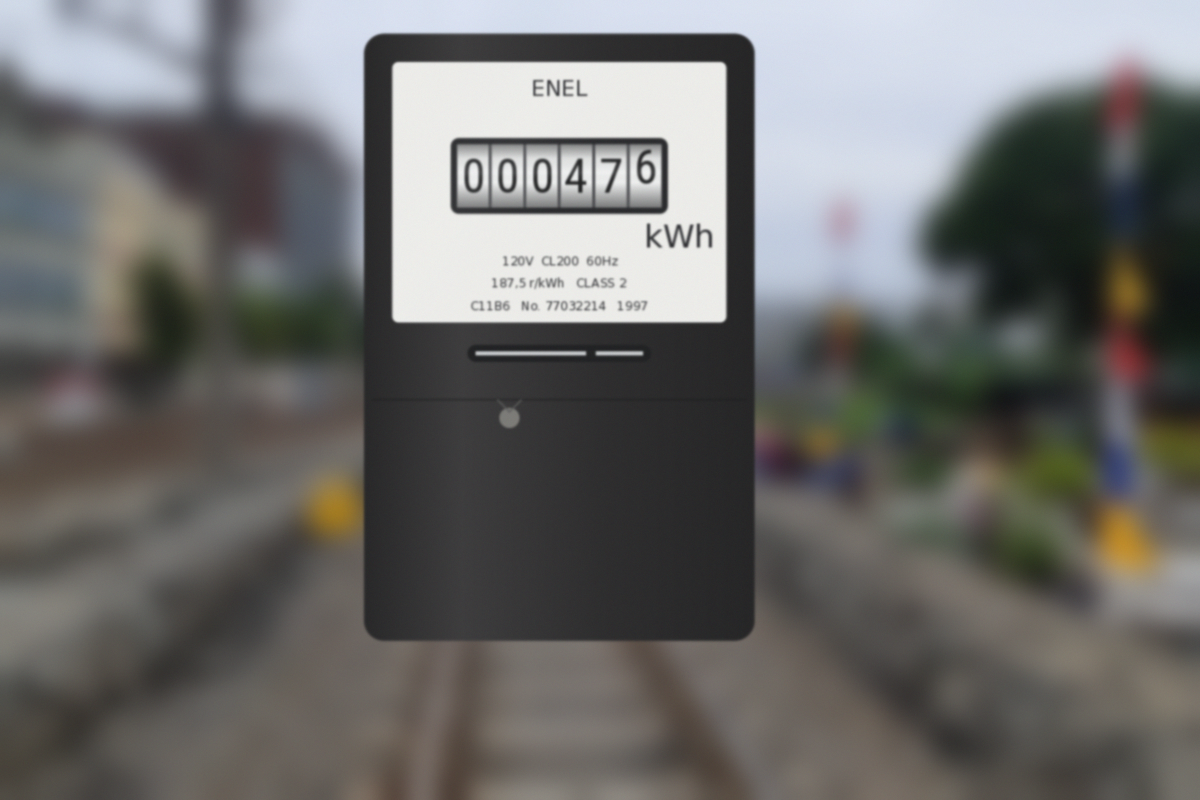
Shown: 476 kWh
